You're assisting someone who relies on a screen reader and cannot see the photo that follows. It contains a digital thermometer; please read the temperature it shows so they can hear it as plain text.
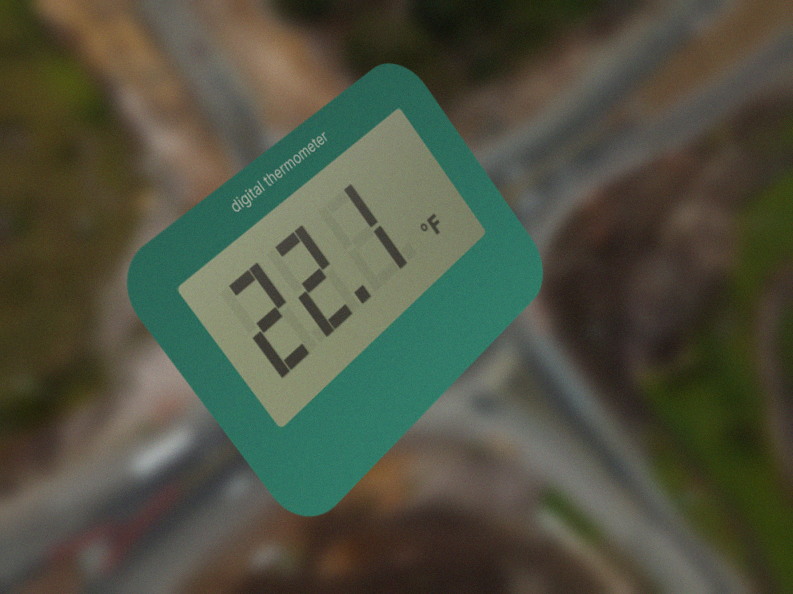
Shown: 22.1 °F
